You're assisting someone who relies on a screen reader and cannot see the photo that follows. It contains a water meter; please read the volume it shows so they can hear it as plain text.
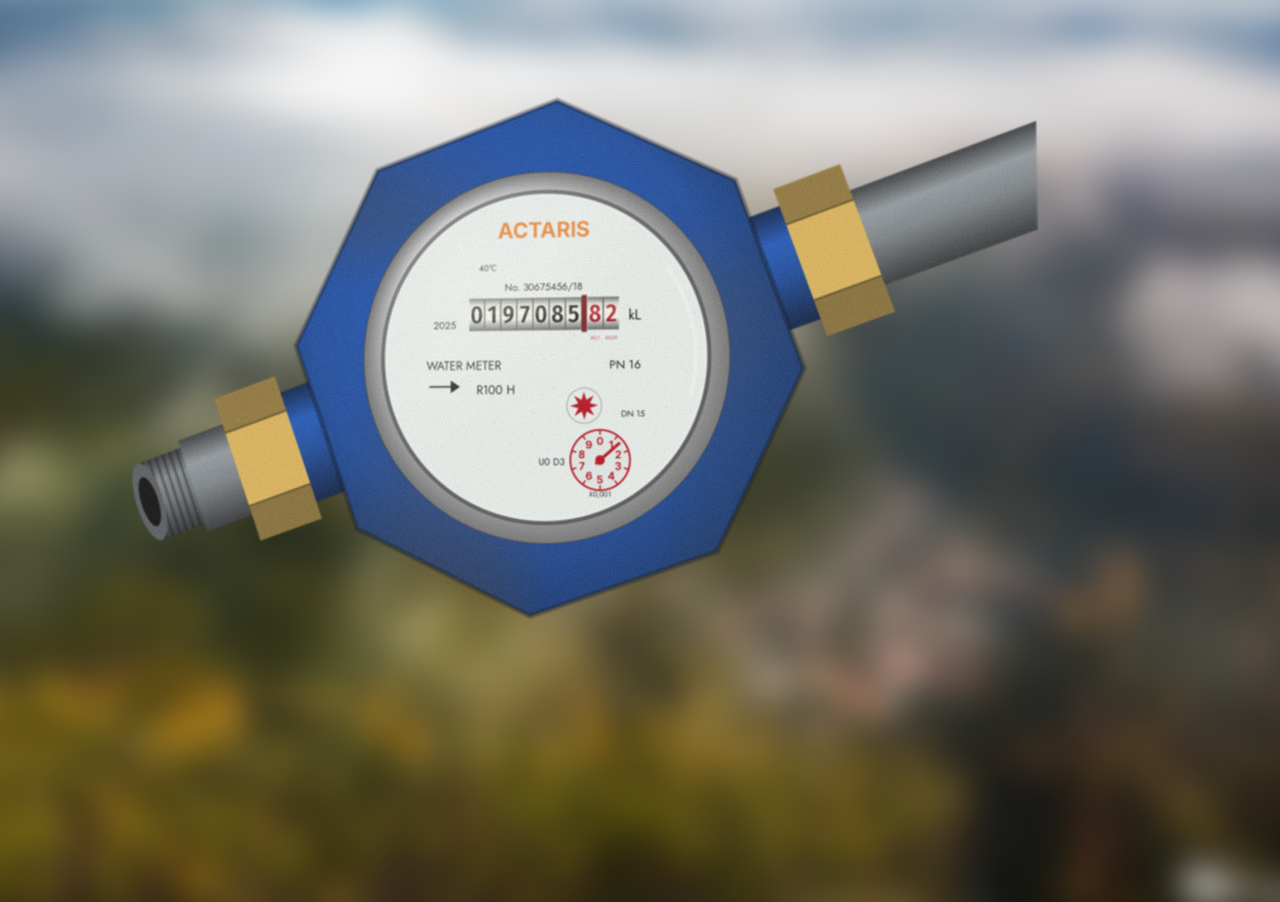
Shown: 197085.821 kL
